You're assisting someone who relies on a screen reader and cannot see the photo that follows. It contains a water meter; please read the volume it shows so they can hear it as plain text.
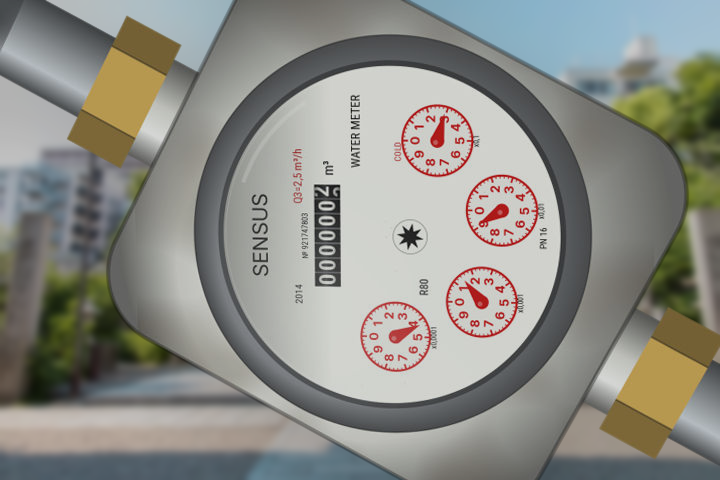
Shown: 2.2914 m³
